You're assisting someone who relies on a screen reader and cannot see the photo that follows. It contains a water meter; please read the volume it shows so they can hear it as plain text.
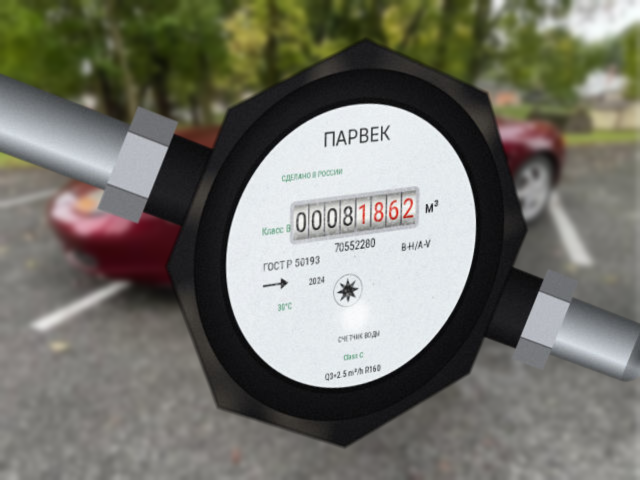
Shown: 8.1862 m³
